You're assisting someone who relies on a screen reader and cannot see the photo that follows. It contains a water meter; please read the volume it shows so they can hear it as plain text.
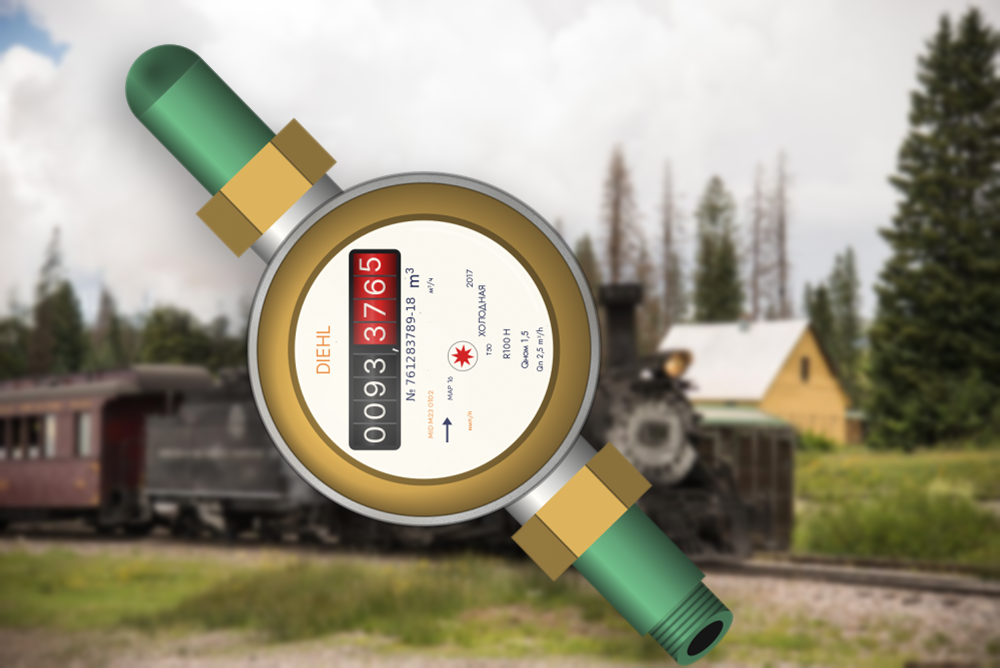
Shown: 93.3765 m³
